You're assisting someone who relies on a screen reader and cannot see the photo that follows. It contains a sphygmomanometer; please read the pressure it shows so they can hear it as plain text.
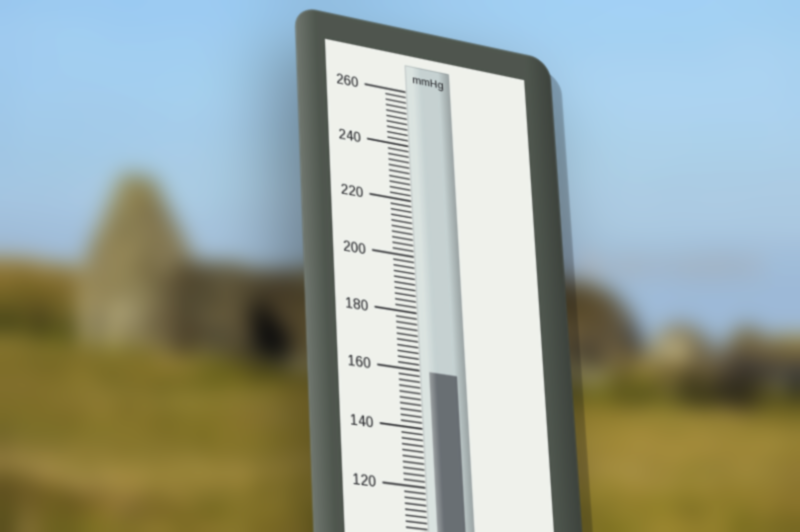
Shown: 160 mmHg
